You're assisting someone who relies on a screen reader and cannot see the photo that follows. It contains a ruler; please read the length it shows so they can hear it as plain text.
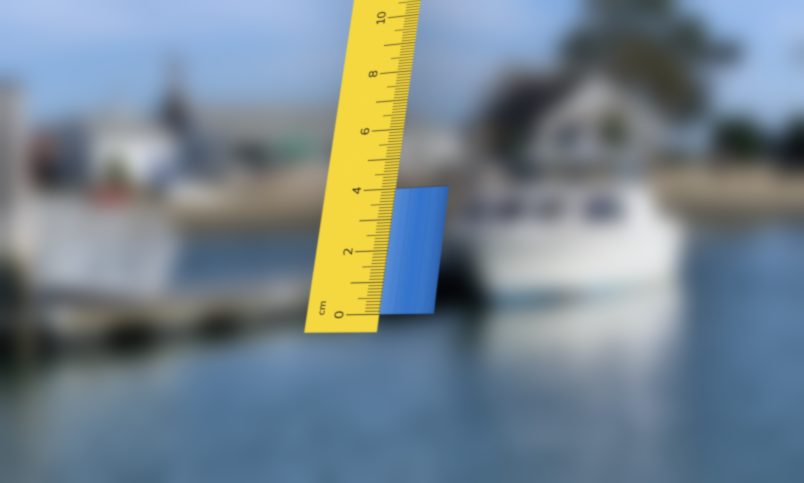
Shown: 4 cm
